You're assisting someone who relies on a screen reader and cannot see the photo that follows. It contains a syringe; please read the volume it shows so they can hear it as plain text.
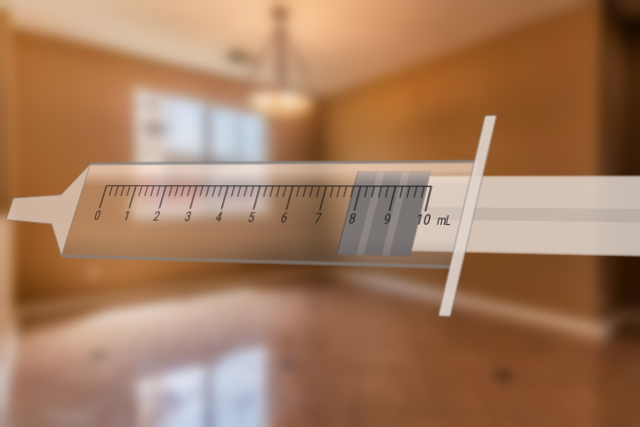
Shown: 7.8 mL
